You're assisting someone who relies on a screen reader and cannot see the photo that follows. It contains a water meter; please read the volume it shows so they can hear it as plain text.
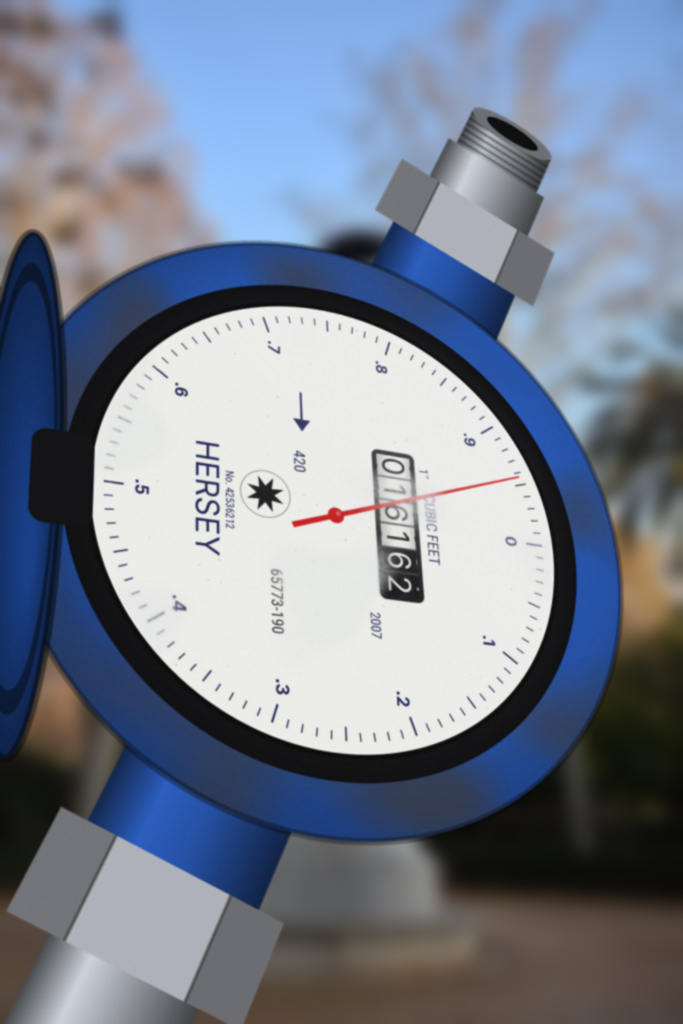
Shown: 16161.94 ft³
